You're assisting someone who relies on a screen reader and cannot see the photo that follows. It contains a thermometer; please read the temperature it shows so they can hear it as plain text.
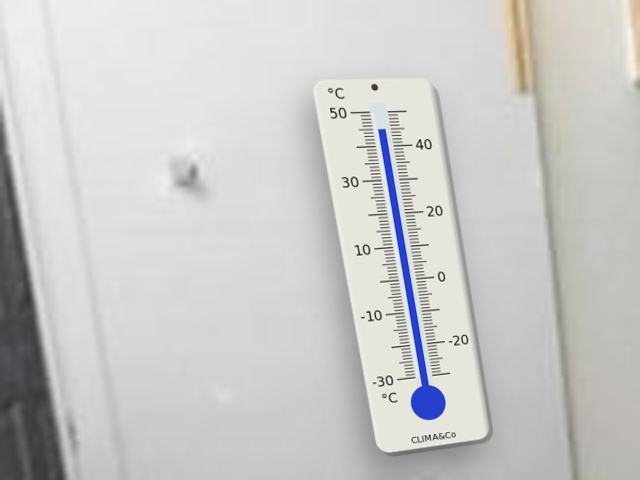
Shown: 45 °C
